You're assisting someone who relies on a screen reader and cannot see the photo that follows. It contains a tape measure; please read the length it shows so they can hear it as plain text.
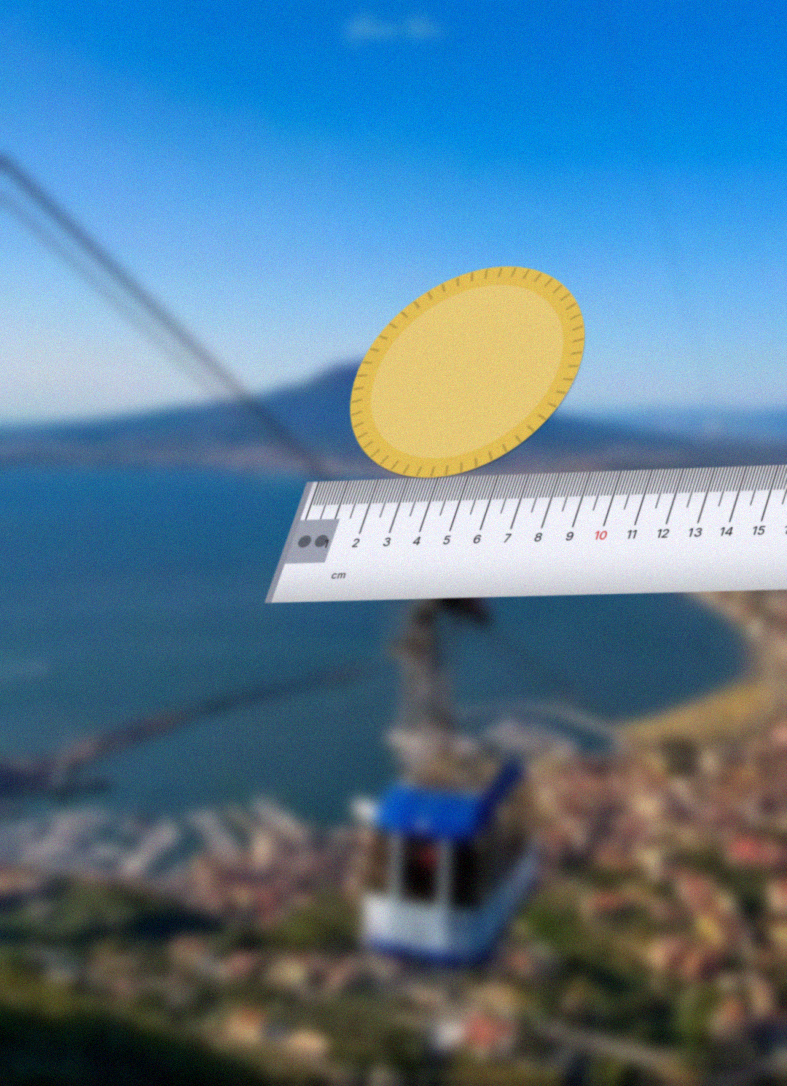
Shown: 7.5 cm
